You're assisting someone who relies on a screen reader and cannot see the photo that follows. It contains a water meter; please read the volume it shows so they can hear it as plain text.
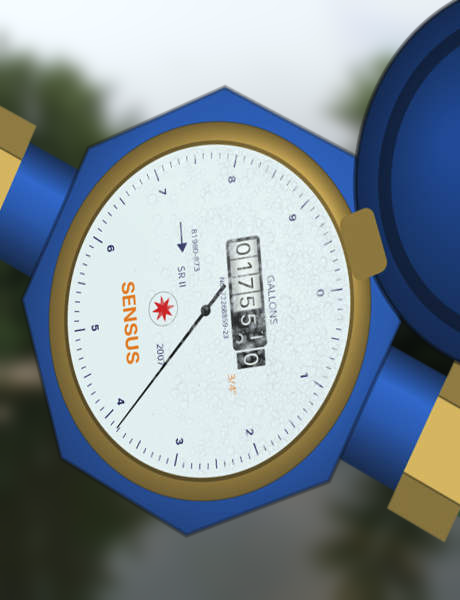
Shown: 175513.8 gal
